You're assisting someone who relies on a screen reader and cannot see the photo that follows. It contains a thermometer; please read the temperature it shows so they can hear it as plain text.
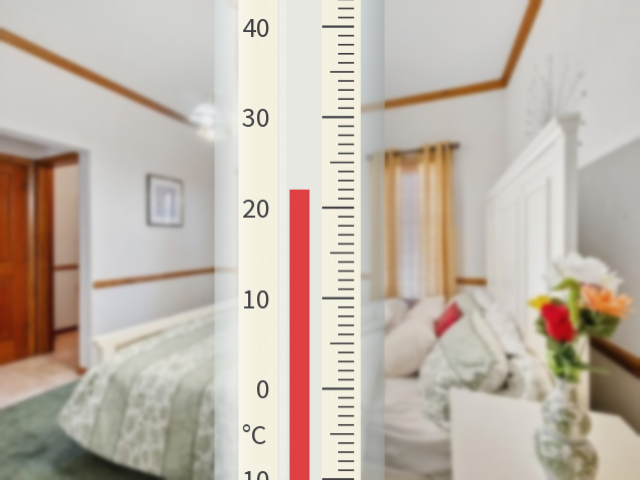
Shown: 22 °C
